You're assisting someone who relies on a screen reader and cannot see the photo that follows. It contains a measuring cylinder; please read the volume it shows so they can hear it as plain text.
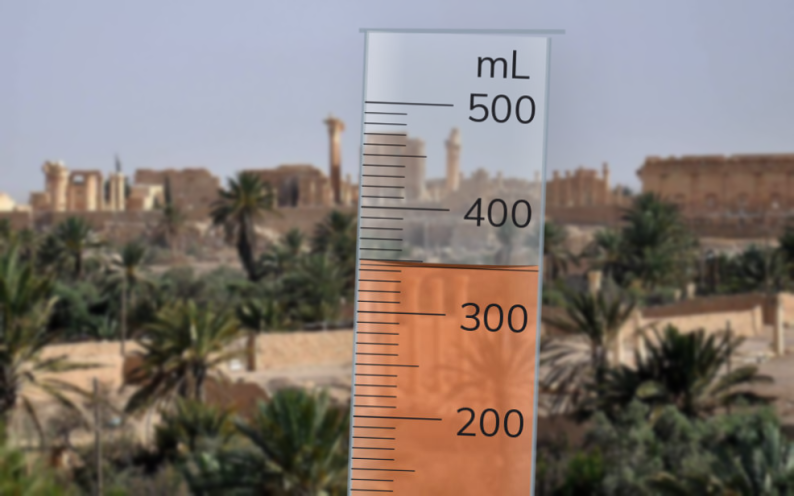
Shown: 345 mL
